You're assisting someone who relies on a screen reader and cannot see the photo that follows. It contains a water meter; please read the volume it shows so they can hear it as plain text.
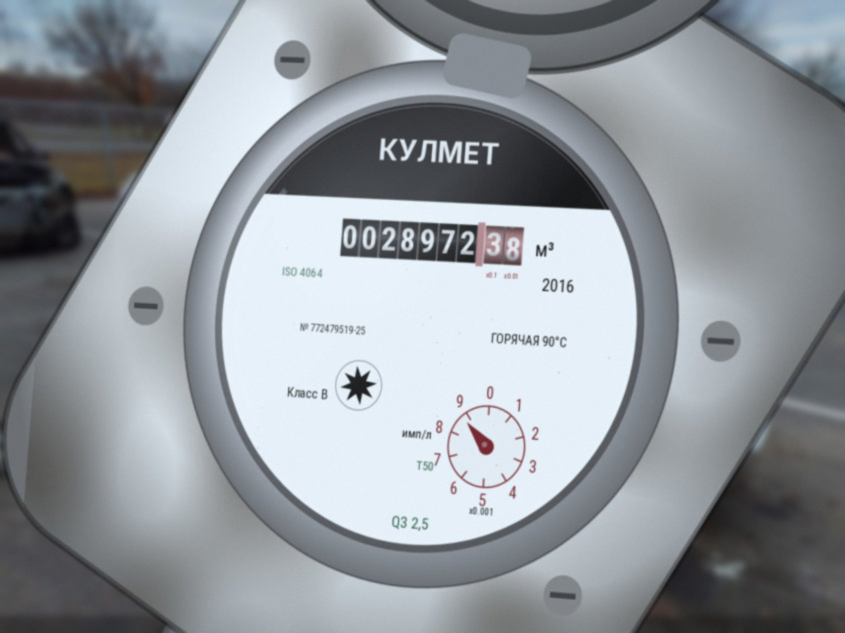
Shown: 28972.378 m³
